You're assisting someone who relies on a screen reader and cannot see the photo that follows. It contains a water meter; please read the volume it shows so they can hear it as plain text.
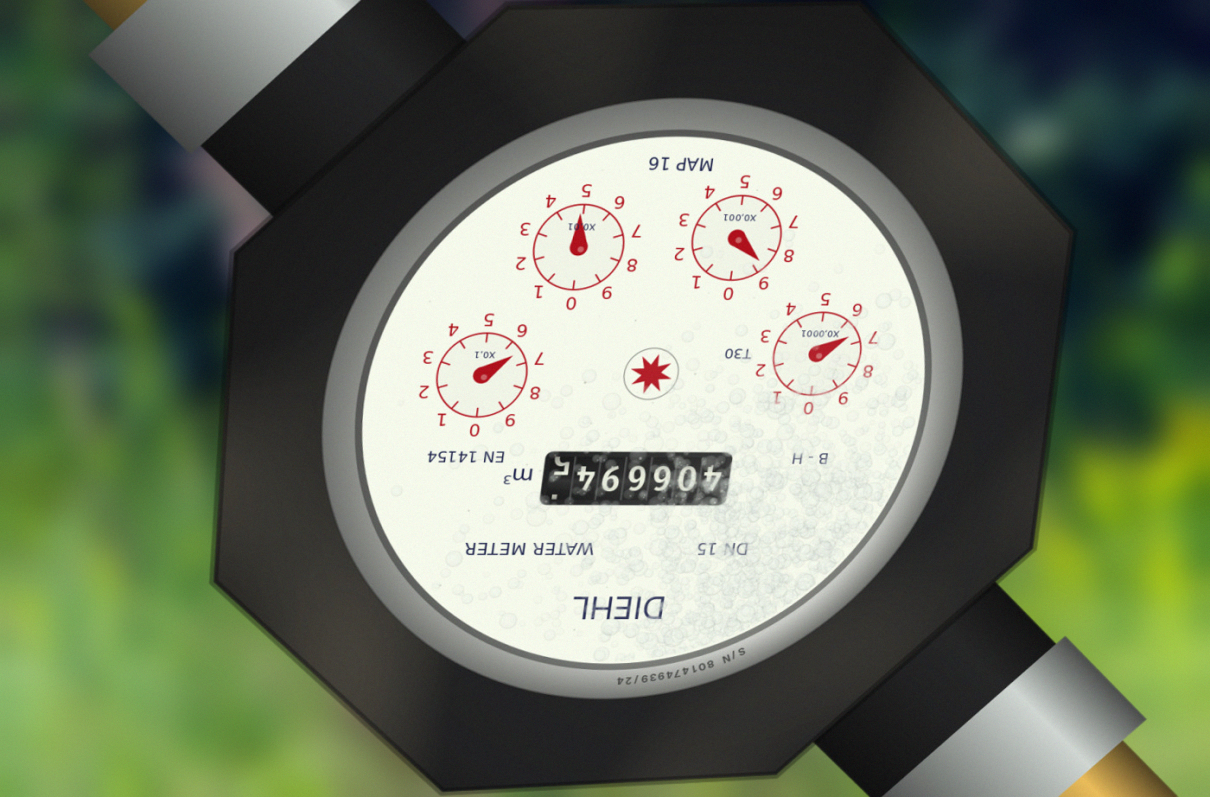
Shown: 4066944.6486 m³
